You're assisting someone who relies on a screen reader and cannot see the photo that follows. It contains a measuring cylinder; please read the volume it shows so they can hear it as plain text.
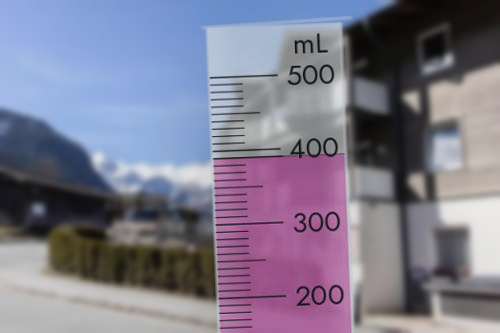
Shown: 390 mL
